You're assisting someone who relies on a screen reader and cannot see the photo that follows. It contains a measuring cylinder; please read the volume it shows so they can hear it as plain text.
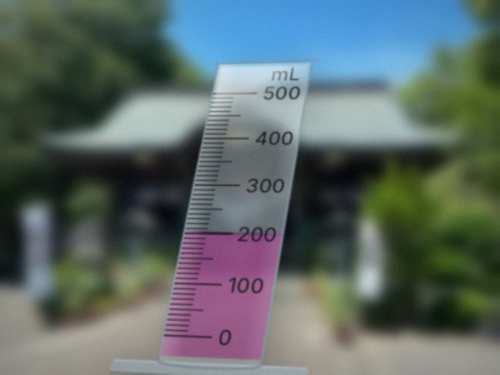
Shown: 200 mL
